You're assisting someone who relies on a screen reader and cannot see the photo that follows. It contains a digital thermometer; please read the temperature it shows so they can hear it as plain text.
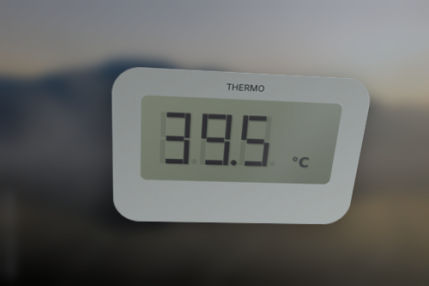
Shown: 39.5 °C
